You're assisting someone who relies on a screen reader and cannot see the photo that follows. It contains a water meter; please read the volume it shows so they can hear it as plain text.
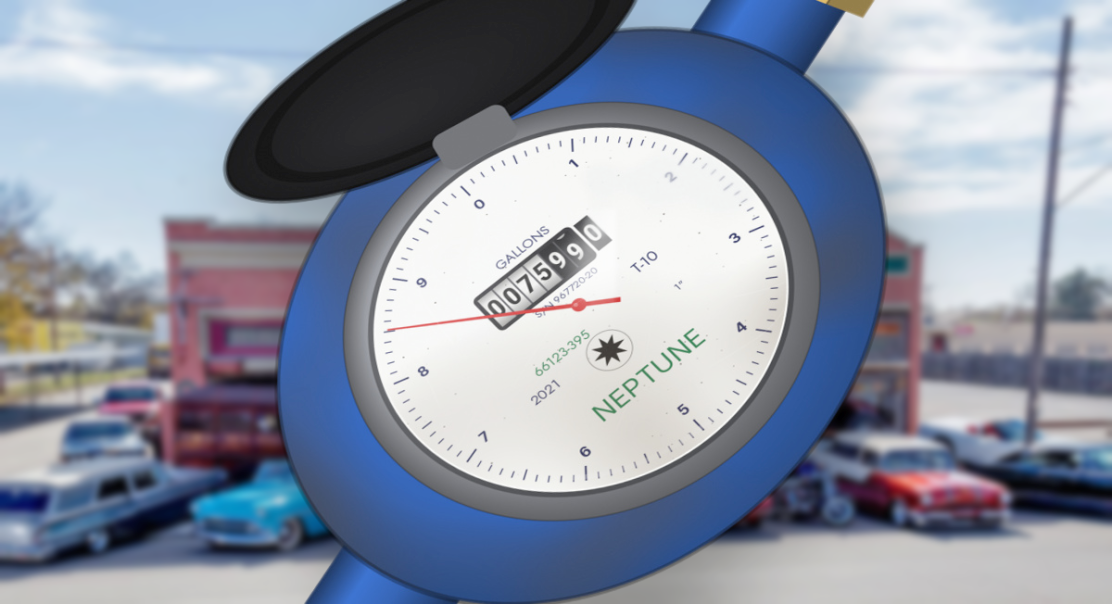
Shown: 75988.5 gal
